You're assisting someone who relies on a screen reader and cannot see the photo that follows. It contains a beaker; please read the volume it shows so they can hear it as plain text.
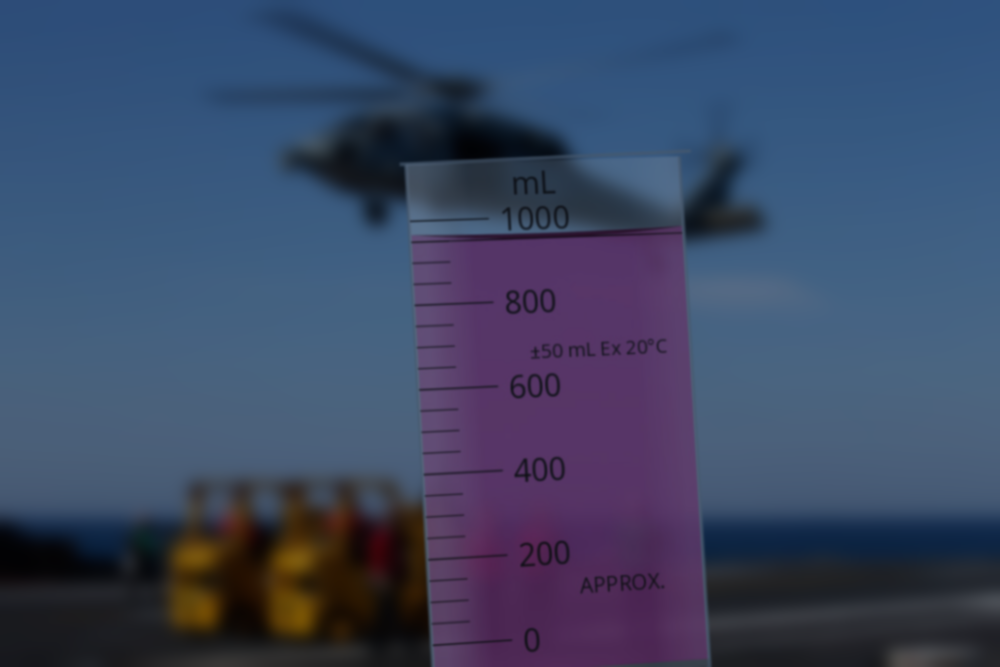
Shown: 950 mL
